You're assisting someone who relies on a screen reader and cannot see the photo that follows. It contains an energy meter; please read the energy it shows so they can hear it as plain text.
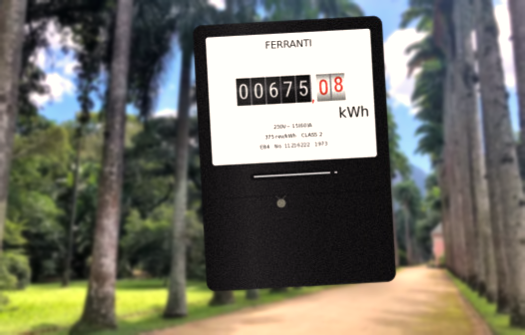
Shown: 675.08 kWh
